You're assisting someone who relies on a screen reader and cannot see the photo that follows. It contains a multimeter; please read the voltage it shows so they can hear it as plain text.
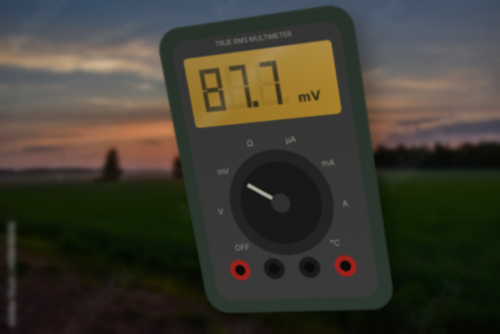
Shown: 87.7 mV
